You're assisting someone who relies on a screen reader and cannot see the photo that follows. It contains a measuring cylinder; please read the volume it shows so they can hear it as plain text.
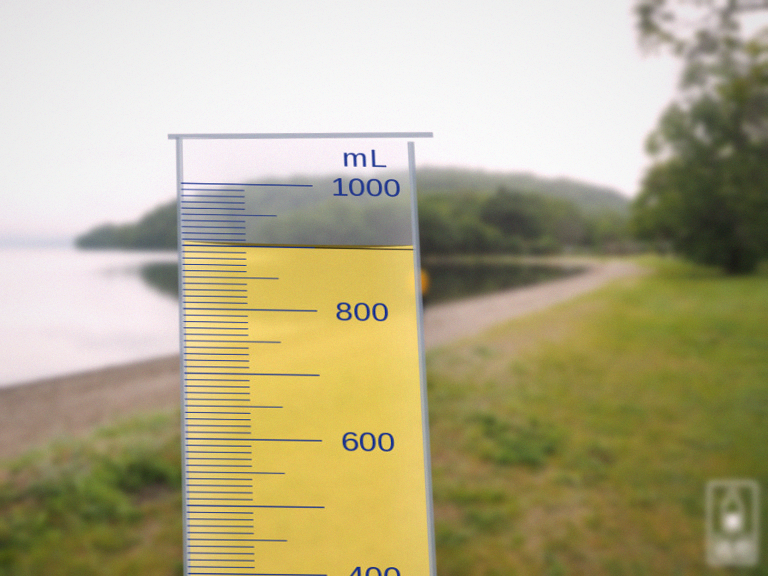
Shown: 900 mL
